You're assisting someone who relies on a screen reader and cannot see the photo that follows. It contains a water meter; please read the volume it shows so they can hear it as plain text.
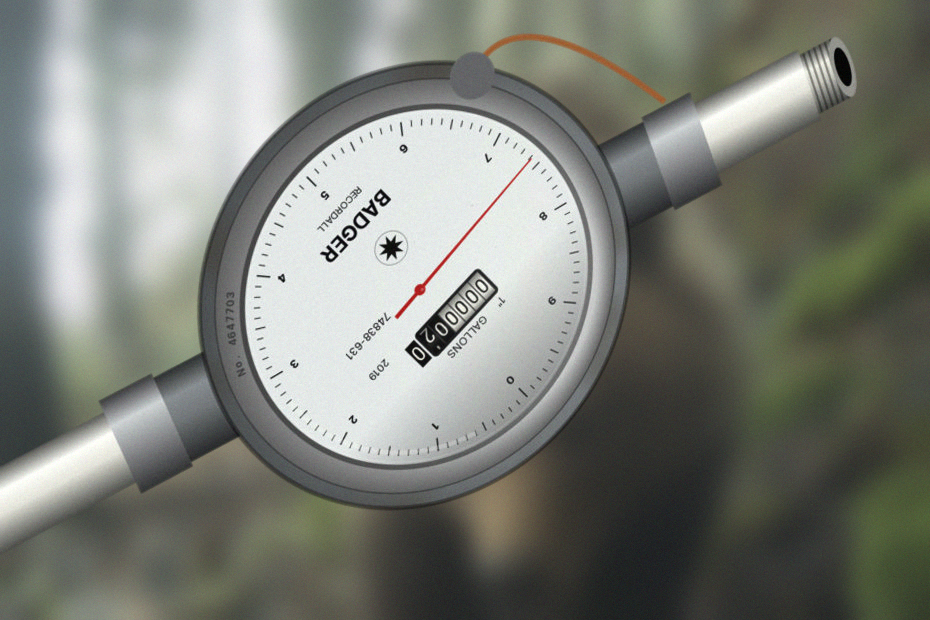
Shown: 17.4 gal
